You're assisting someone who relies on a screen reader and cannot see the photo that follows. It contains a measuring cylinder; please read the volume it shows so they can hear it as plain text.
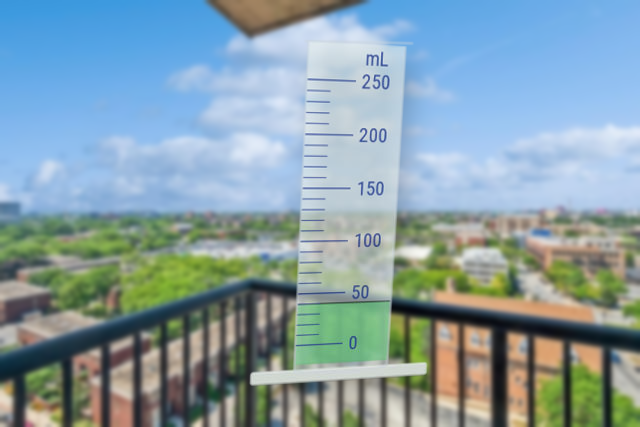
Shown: 40 mL
